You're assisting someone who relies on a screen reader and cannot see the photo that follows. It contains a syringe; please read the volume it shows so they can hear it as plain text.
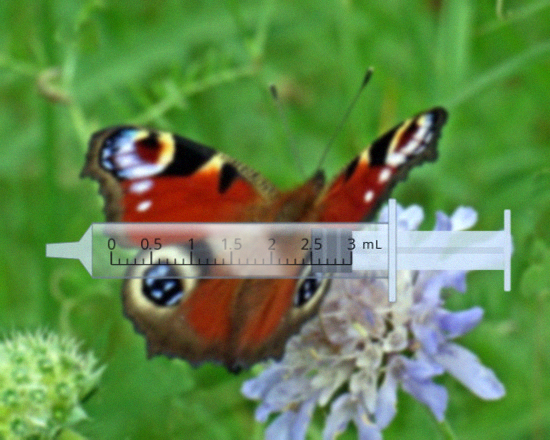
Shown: 2.5 mL
